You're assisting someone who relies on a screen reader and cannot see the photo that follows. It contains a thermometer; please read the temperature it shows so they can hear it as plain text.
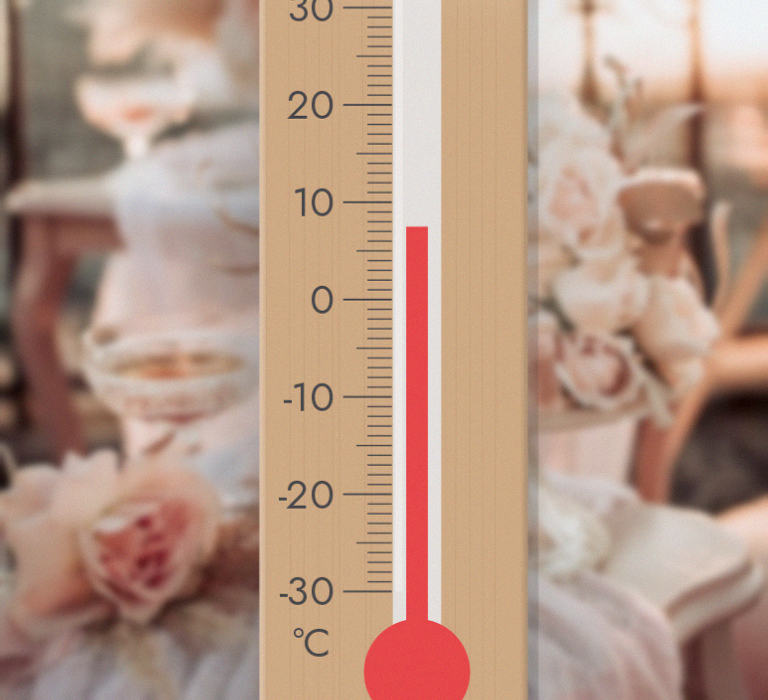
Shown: 7.5 °C
